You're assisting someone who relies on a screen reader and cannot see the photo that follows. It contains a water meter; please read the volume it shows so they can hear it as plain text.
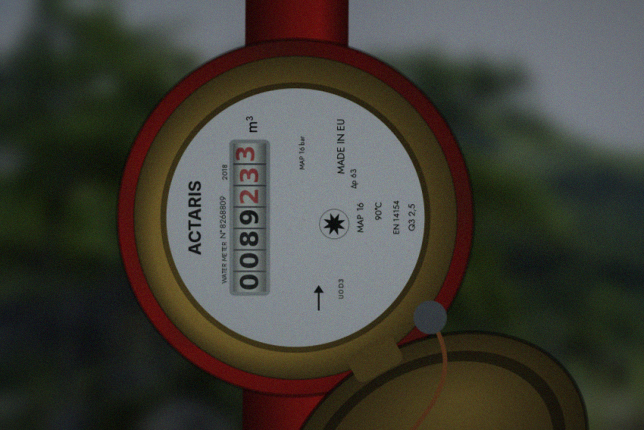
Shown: 89.233 m³
